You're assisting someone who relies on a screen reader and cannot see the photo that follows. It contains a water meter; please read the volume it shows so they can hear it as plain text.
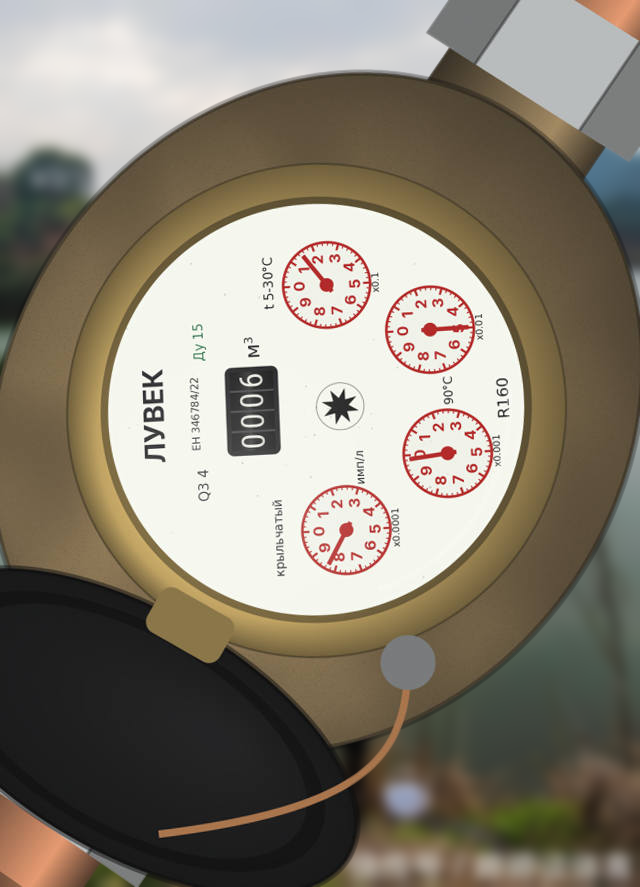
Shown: 6.1498 m³
